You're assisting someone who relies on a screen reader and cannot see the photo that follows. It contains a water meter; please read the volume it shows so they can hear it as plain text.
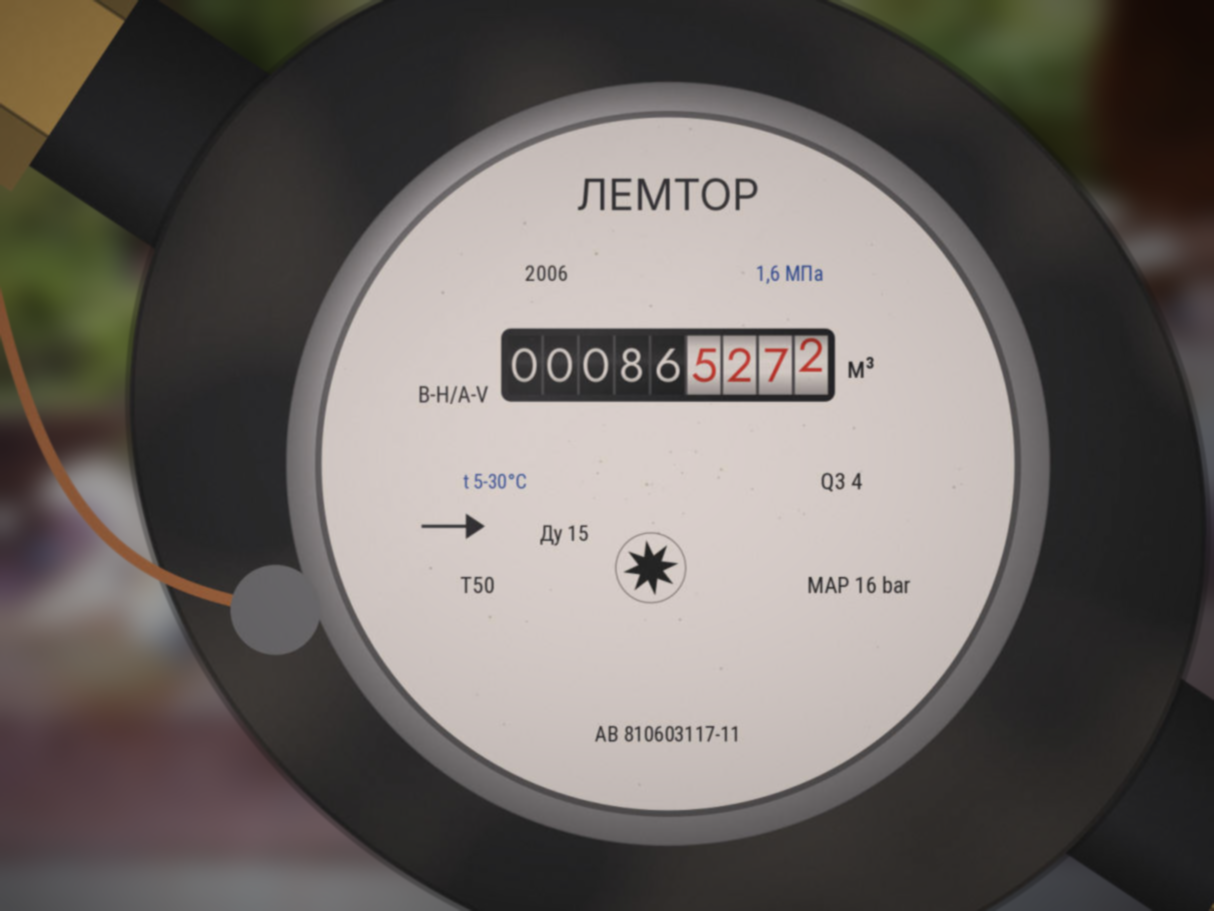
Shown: 86.5272 m³
